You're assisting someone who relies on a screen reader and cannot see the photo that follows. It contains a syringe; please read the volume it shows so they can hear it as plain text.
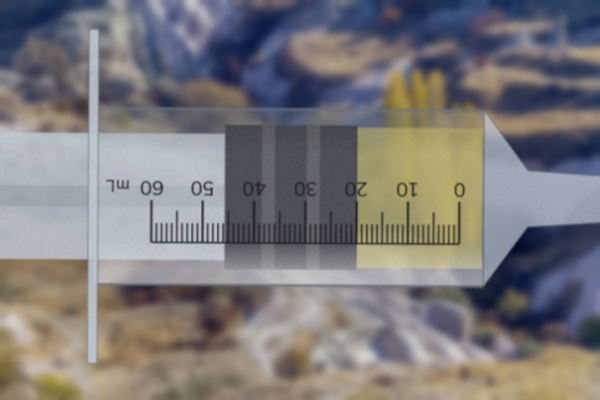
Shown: 20 mL
